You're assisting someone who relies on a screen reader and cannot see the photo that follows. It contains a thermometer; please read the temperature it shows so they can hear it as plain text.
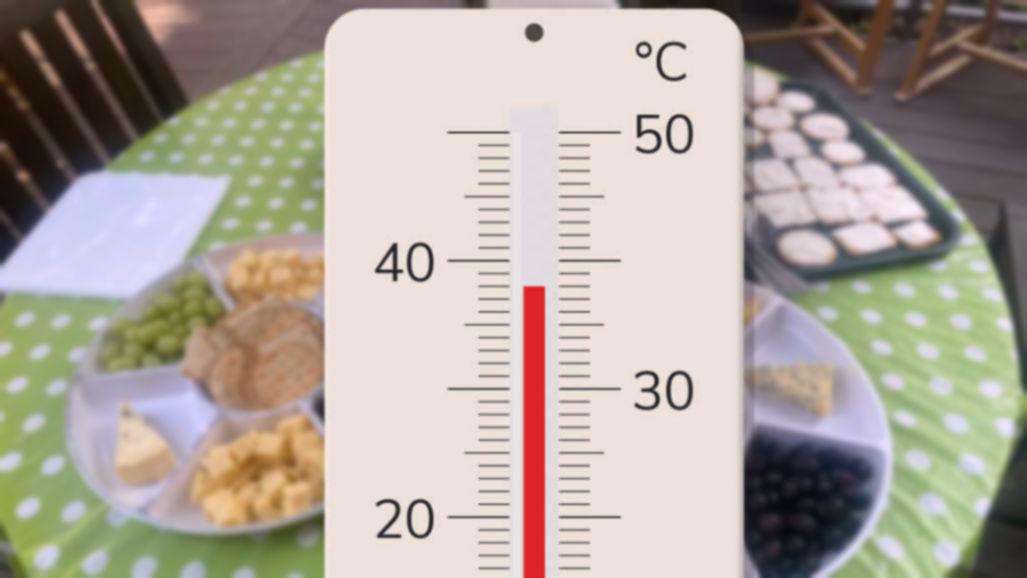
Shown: 38 °C
